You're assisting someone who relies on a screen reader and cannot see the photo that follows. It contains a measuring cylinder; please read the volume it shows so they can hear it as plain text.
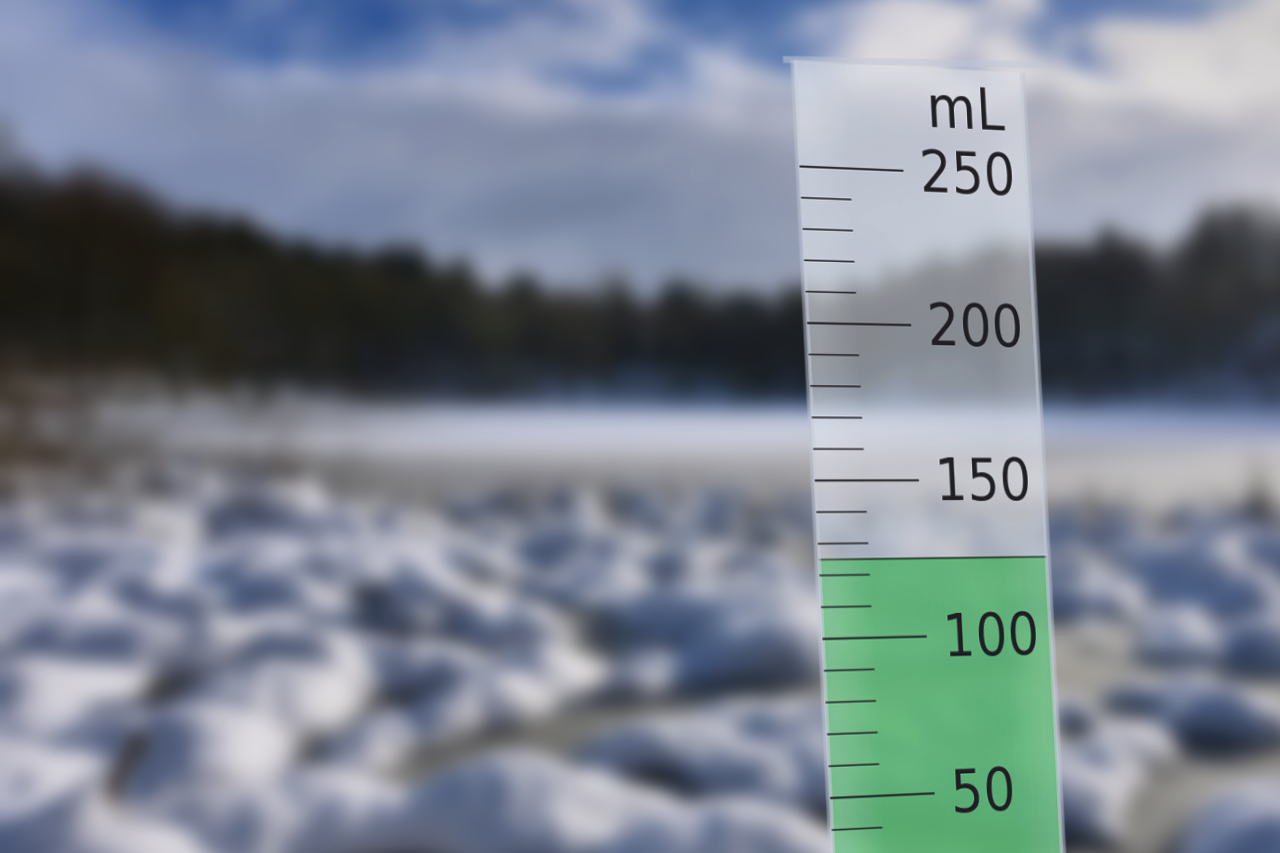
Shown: 125 mL
